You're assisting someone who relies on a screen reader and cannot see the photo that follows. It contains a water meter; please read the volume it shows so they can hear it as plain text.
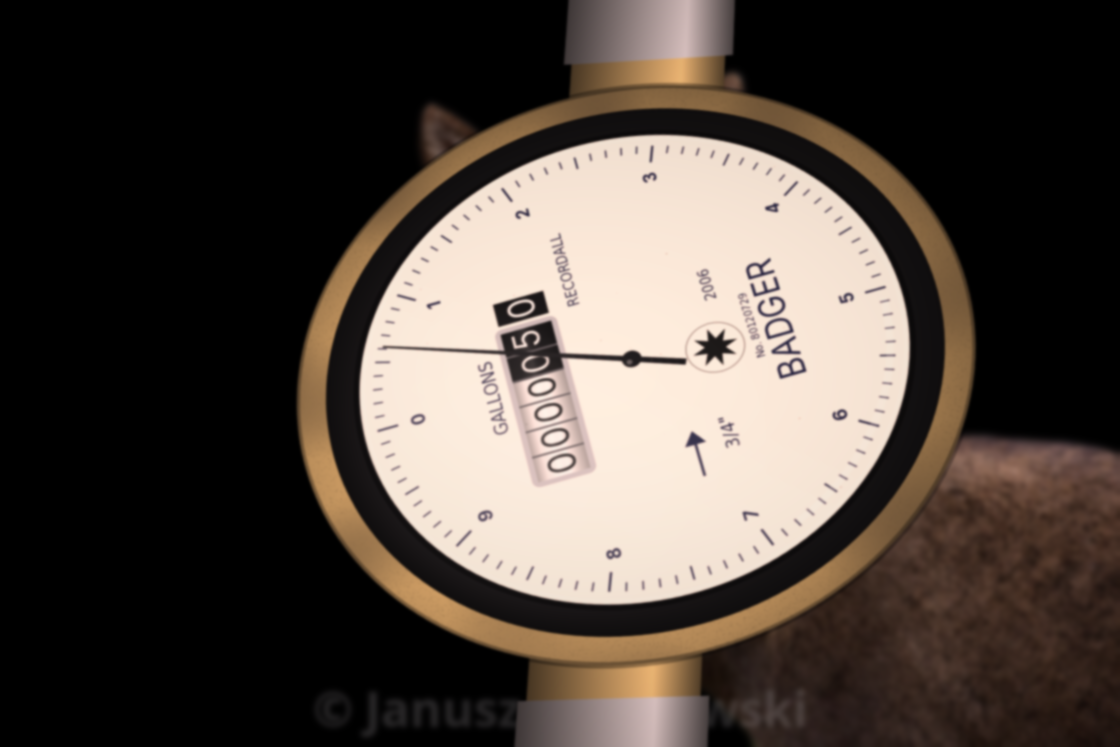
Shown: 50.6 gal
